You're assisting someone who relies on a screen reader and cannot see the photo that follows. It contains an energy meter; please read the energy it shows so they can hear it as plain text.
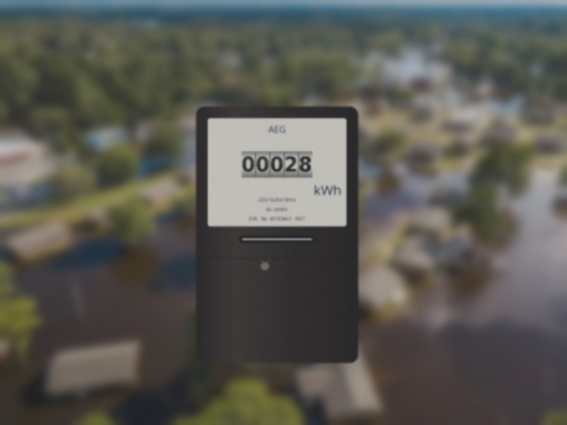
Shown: 28 kWh
